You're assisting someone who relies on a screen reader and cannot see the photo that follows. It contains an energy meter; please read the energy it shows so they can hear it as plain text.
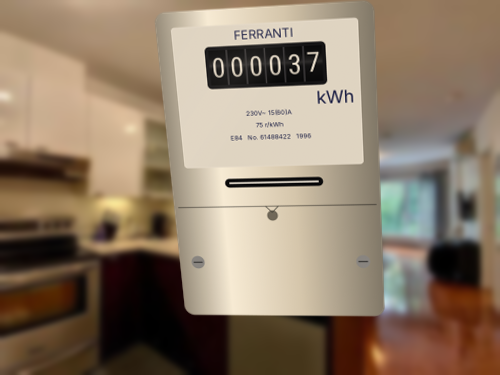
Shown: 37 kWh
